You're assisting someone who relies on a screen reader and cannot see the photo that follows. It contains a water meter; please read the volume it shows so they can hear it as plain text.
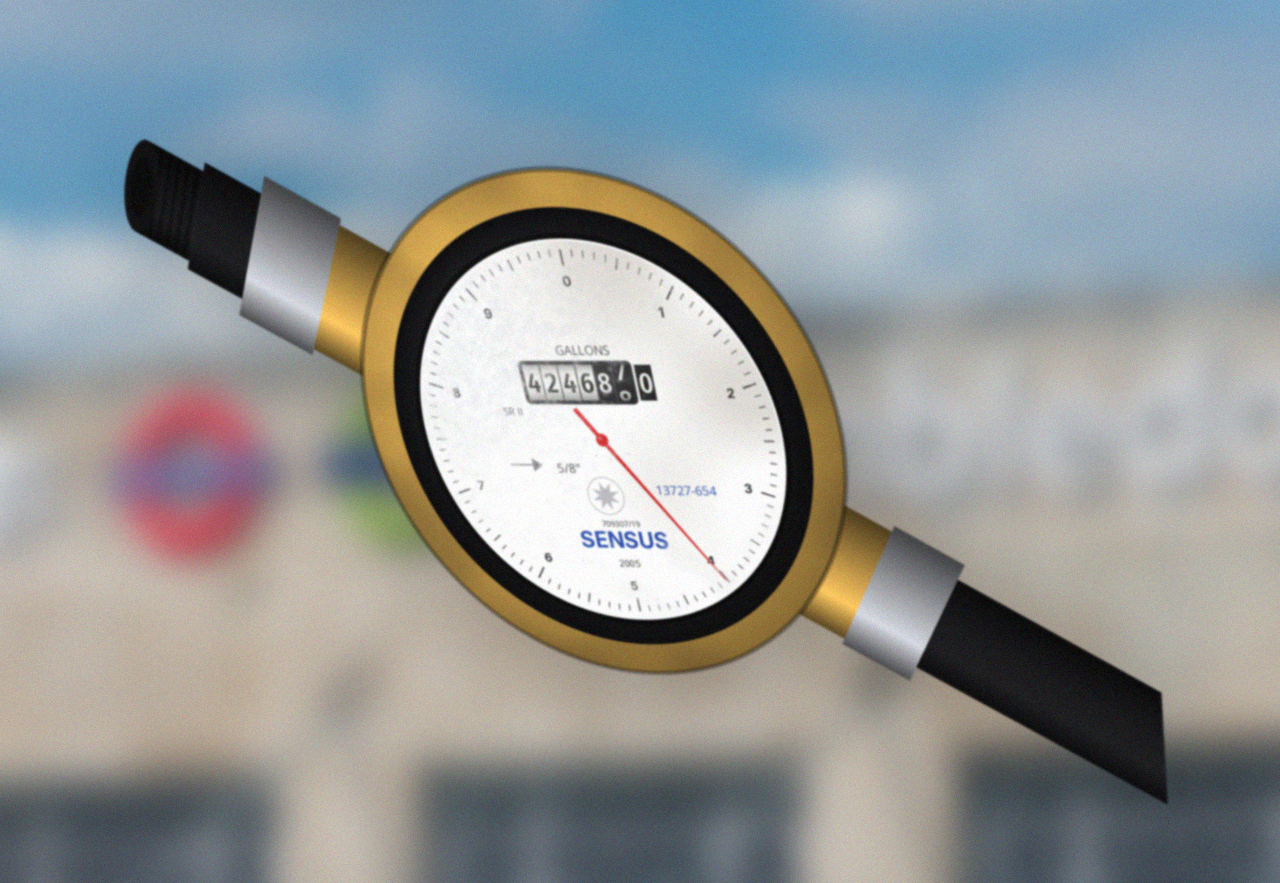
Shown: 4246874.0 gal
